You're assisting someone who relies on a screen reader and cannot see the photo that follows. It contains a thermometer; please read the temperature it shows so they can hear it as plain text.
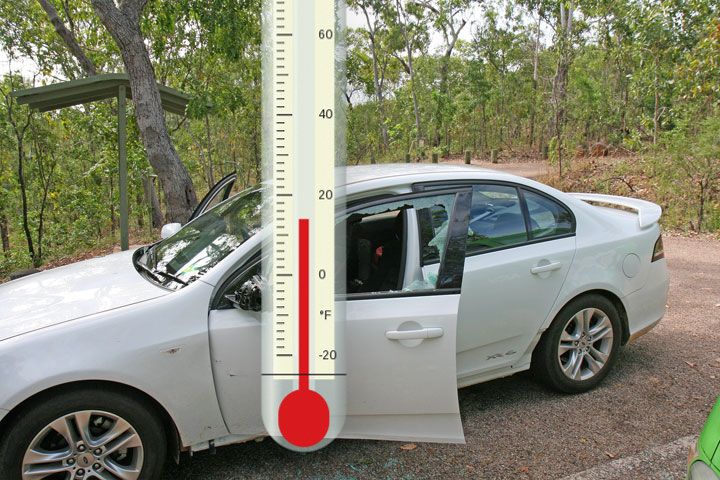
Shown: 14 °F
